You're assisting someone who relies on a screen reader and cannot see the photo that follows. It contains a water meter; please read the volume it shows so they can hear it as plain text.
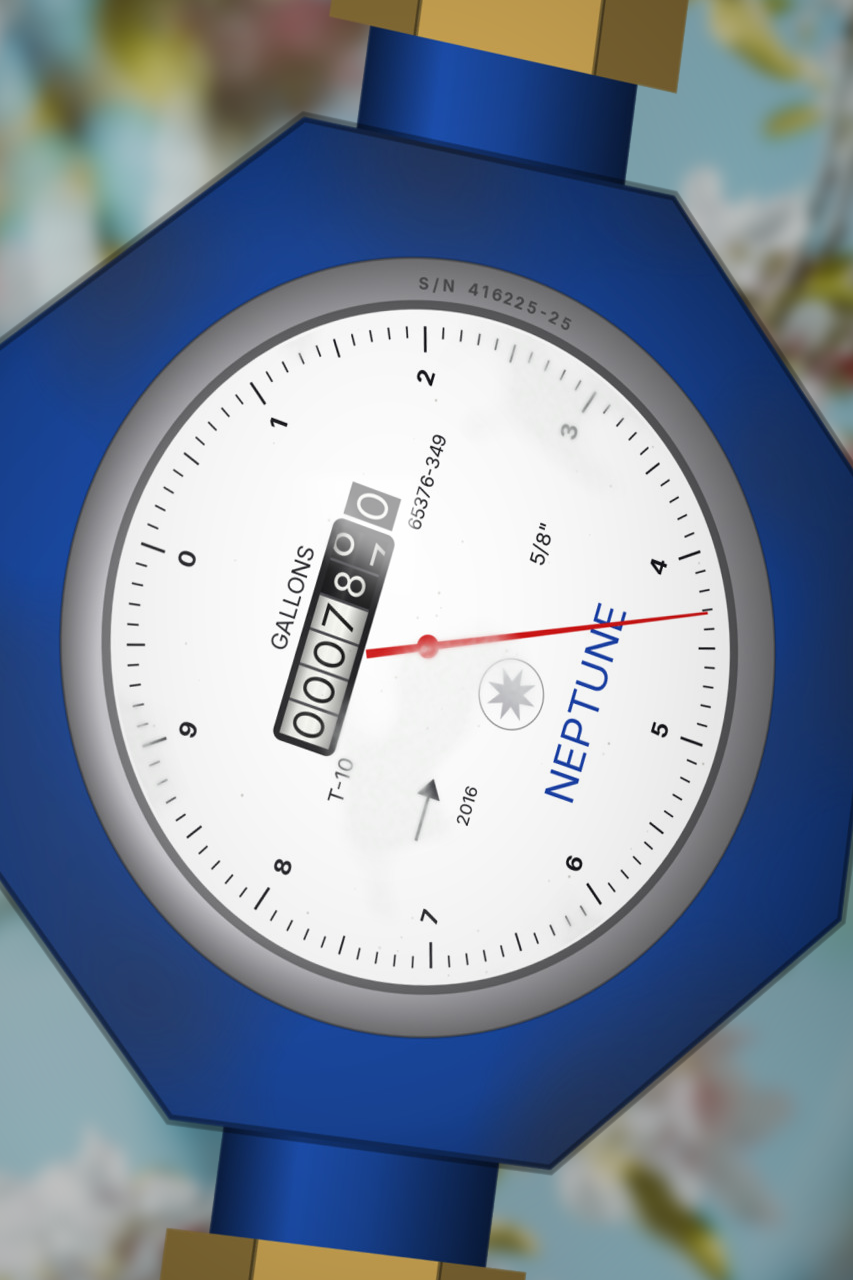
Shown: 7864.3 gal
